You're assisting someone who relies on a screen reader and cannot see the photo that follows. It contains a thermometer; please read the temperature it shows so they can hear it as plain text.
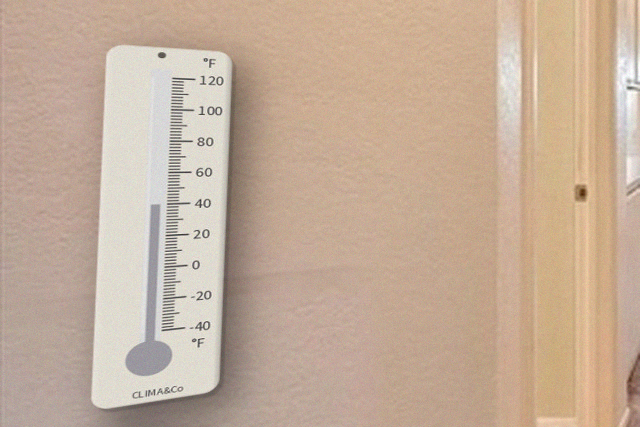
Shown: 40 °F
